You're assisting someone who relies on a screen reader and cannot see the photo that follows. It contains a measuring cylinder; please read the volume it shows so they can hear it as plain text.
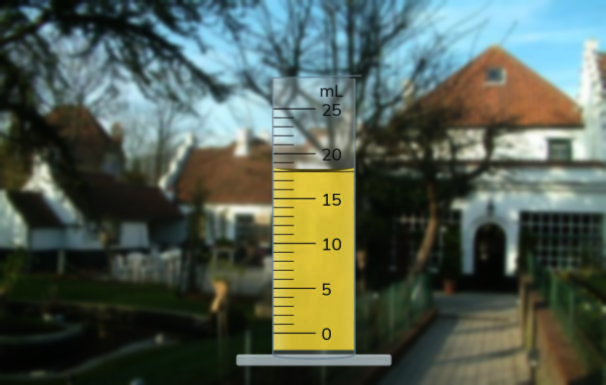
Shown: 18 mL
